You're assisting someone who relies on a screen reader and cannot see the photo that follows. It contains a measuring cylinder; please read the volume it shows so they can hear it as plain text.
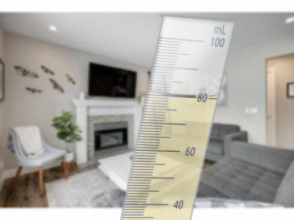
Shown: 80 mL
